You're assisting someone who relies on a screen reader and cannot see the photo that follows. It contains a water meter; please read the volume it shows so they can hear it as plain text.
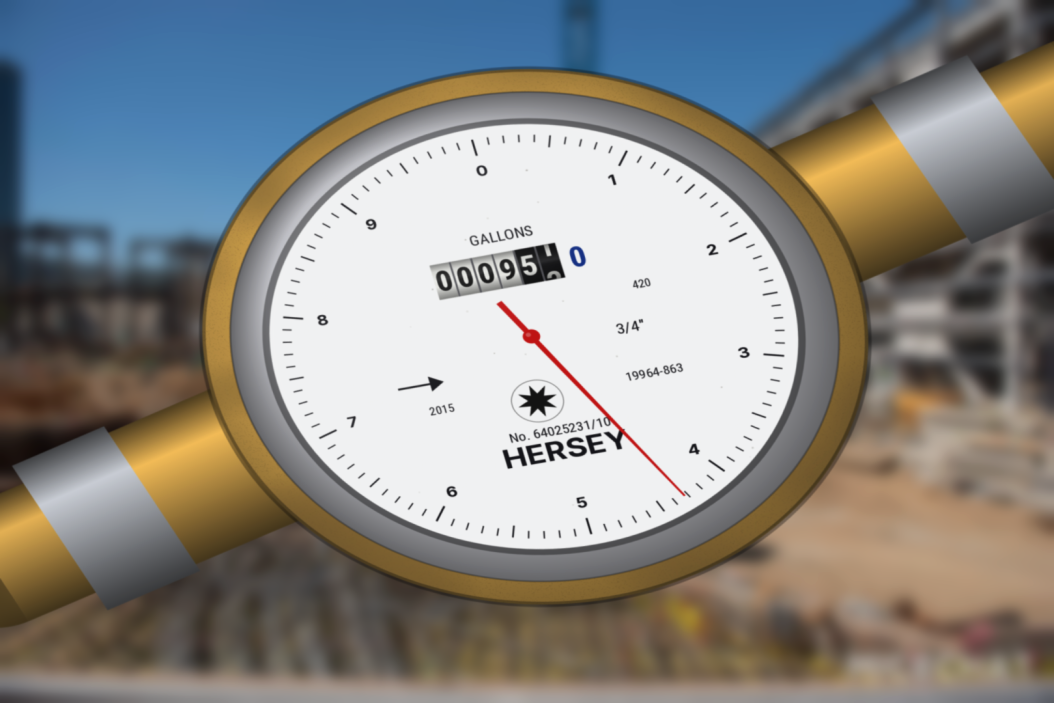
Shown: 9514.3 gal
